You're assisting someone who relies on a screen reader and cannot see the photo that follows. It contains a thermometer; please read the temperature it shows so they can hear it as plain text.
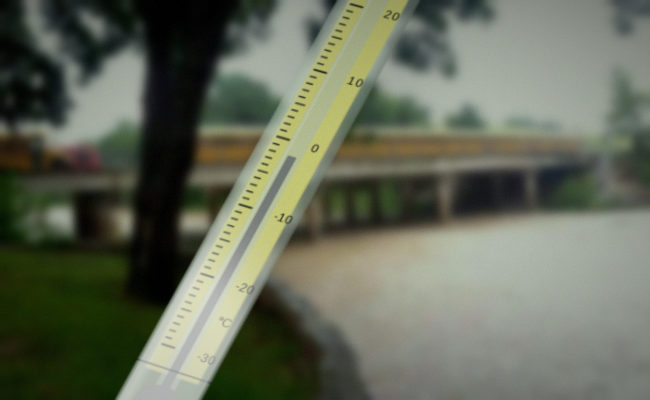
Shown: -2 °C
